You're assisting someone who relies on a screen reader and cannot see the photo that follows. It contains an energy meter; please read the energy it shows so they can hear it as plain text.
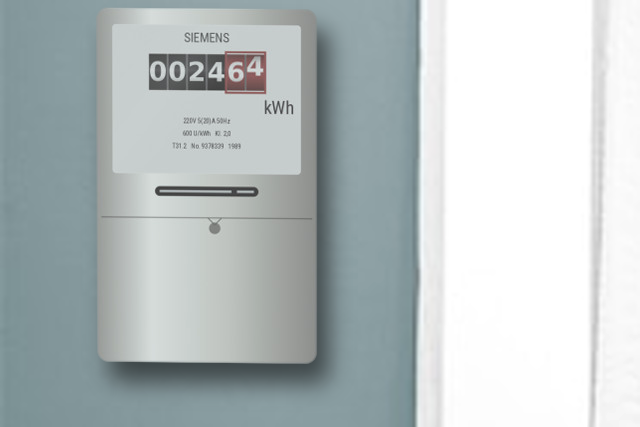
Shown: 24.64 kWh
